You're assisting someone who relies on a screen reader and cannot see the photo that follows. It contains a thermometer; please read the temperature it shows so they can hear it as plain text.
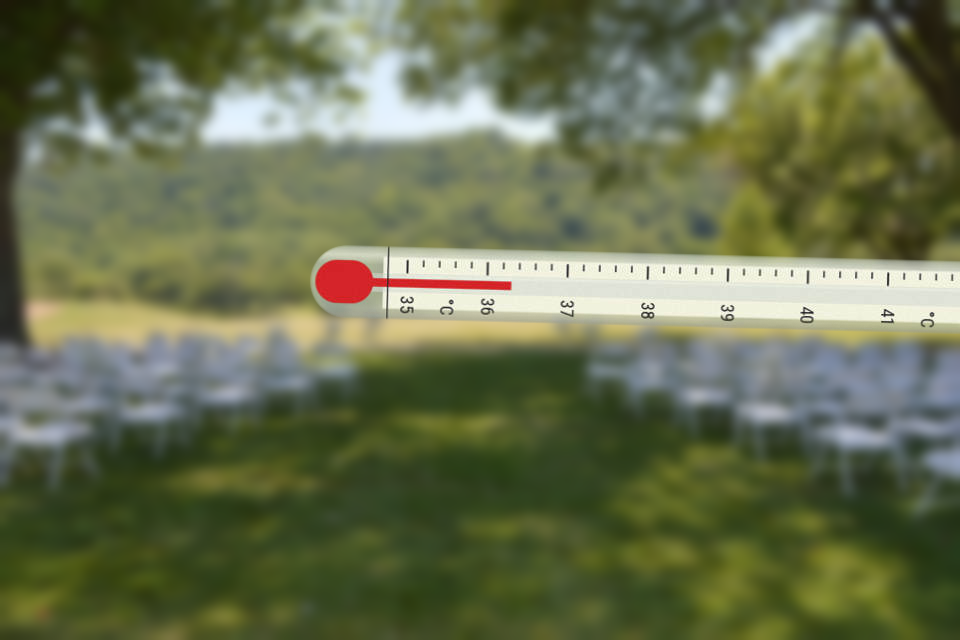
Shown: 36.3 °C
